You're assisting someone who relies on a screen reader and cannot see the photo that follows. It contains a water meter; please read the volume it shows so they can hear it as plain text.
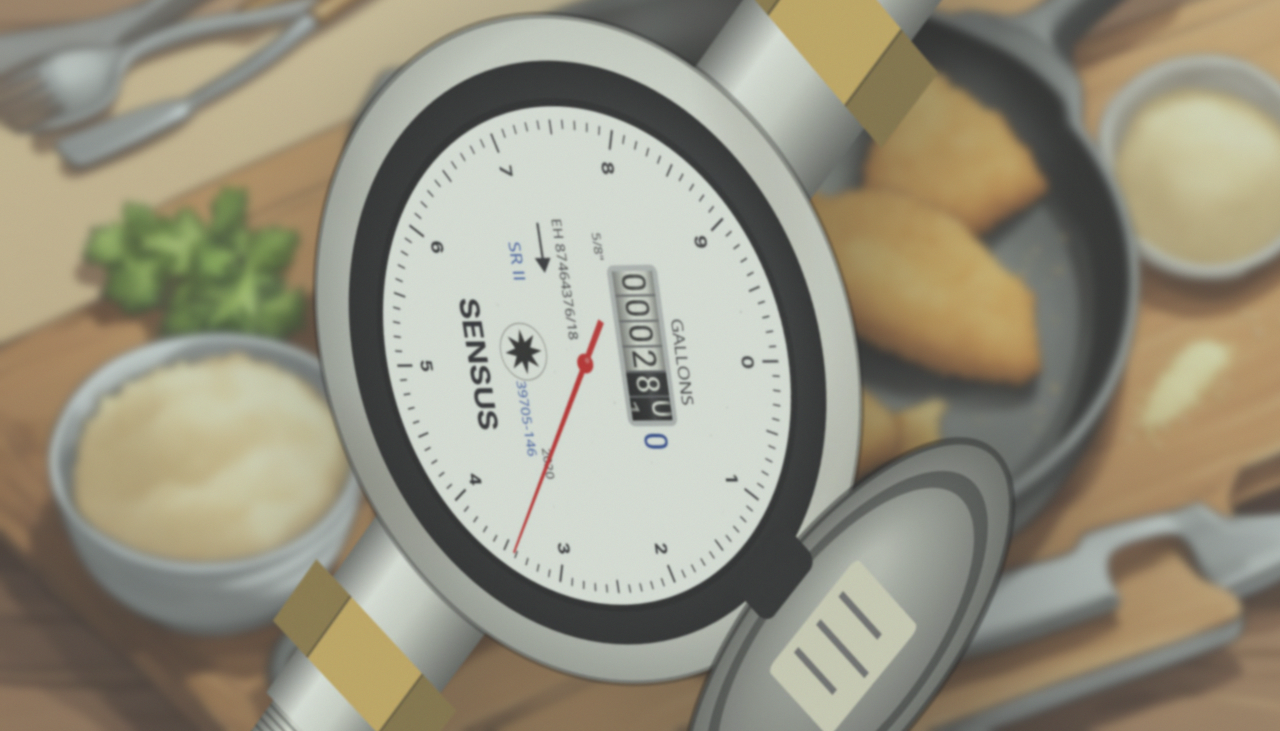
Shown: 2803.4 gal
